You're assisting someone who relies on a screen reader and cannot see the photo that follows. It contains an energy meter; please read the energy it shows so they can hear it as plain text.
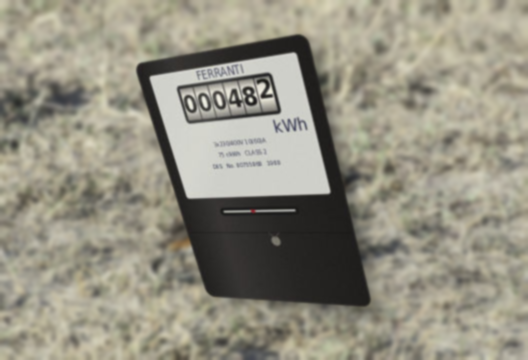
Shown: 482 kWh
